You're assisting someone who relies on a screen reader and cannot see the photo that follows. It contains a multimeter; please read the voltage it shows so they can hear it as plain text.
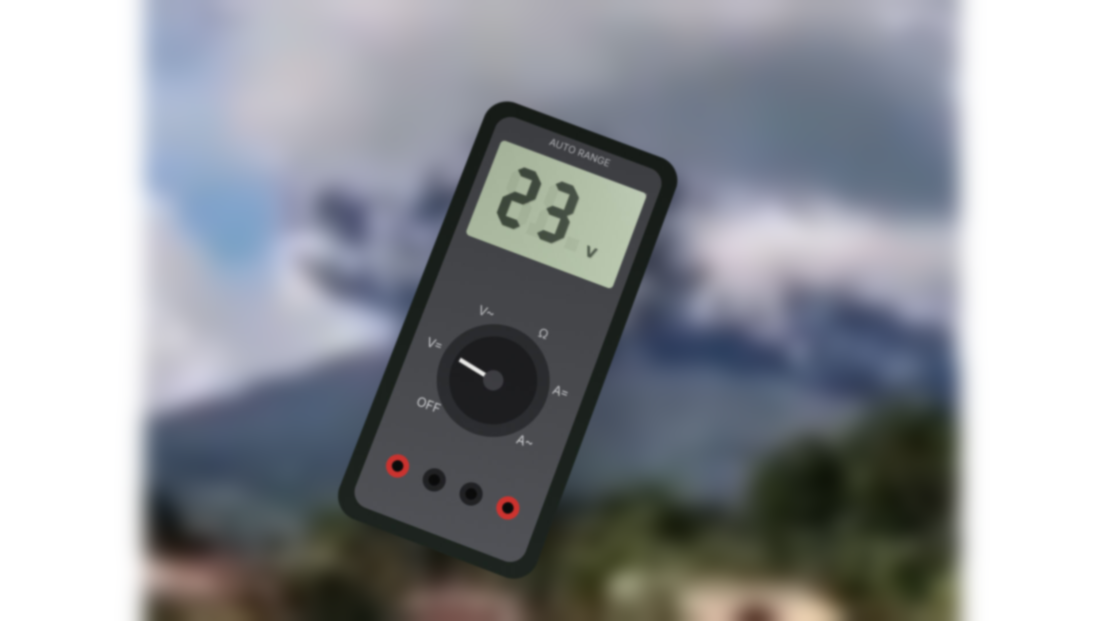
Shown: 23 V
